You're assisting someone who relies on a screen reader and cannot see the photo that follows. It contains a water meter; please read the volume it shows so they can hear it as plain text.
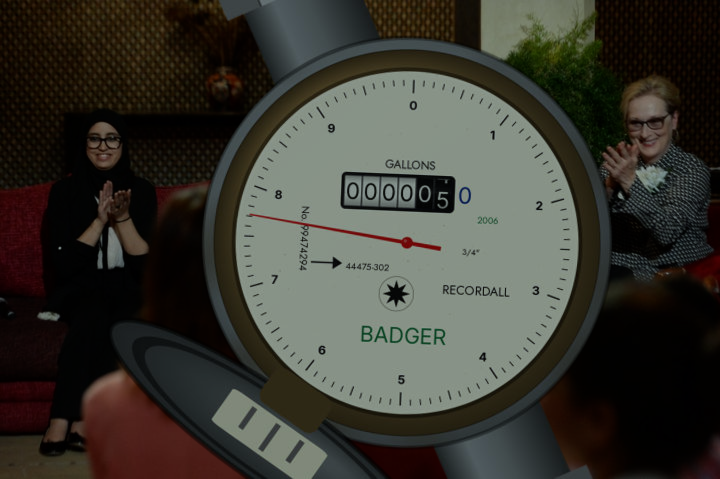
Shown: 47.7 gal
